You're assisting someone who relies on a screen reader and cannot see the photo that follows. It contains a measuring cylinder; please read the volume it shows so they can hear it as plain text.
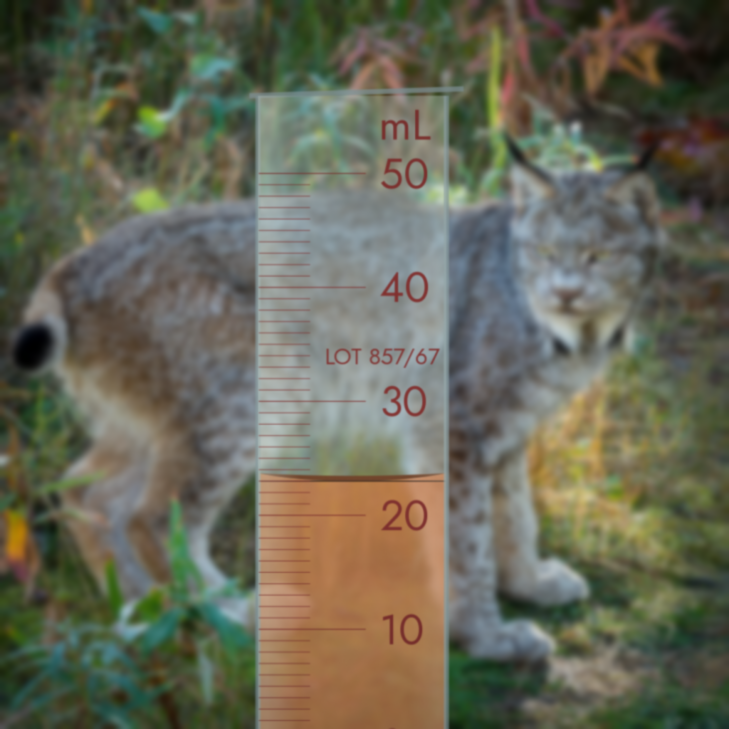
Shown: 23 mL
